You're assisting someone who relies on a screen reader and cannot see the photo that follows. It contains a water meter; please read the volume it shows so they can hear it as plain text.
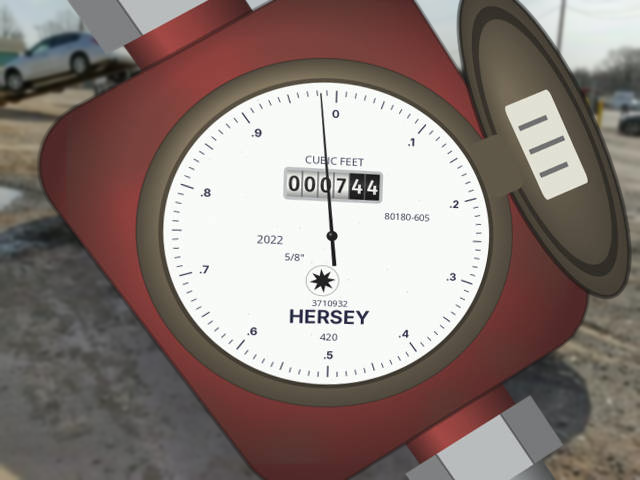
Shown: 743.98 ft³
